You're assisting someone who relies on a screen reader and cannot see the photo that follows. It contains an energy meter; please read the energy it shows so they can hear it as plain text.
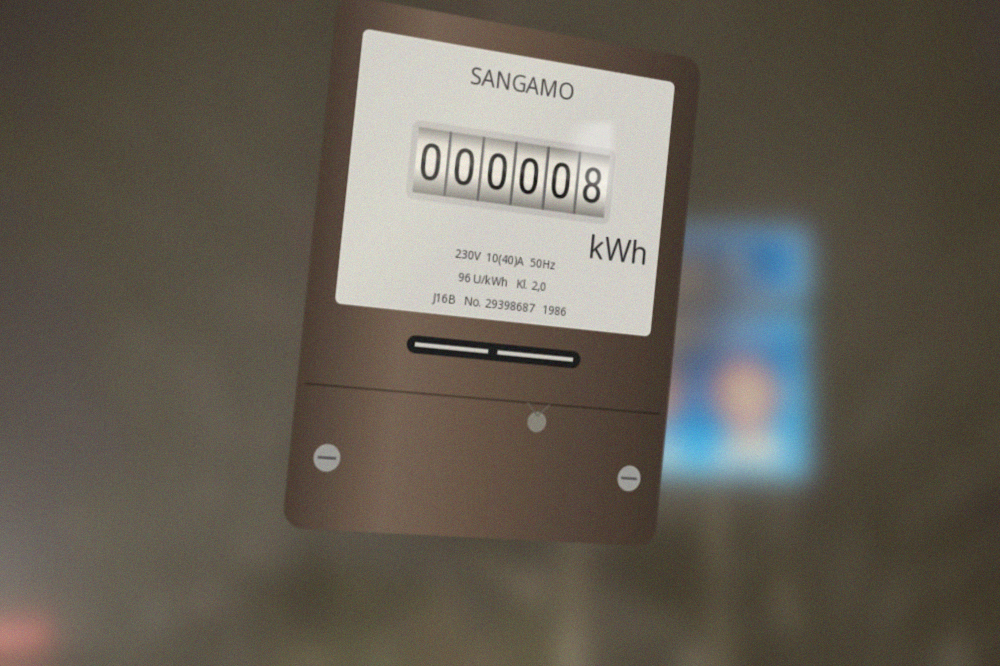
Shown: 8 kWh
